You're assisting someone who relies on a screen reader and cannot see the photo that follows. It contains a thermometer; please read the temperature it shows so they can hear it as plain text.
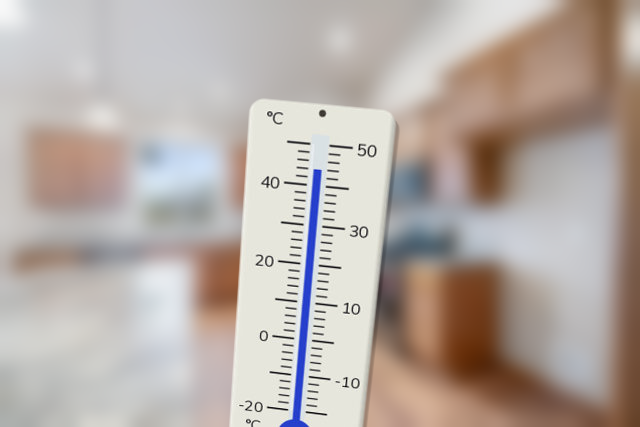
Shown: 44 °C
